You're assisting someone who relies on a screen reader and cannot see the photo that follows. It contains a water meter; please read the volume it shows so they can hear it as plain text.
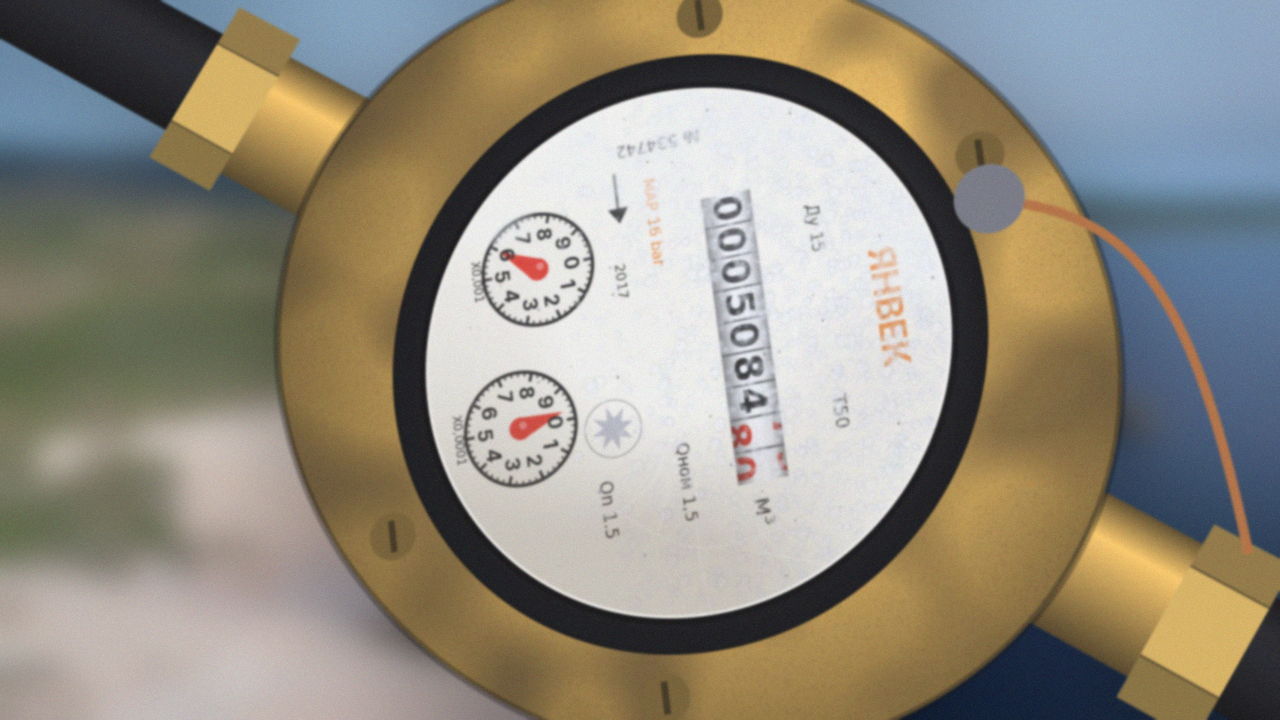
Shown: 5084.7959 m³
